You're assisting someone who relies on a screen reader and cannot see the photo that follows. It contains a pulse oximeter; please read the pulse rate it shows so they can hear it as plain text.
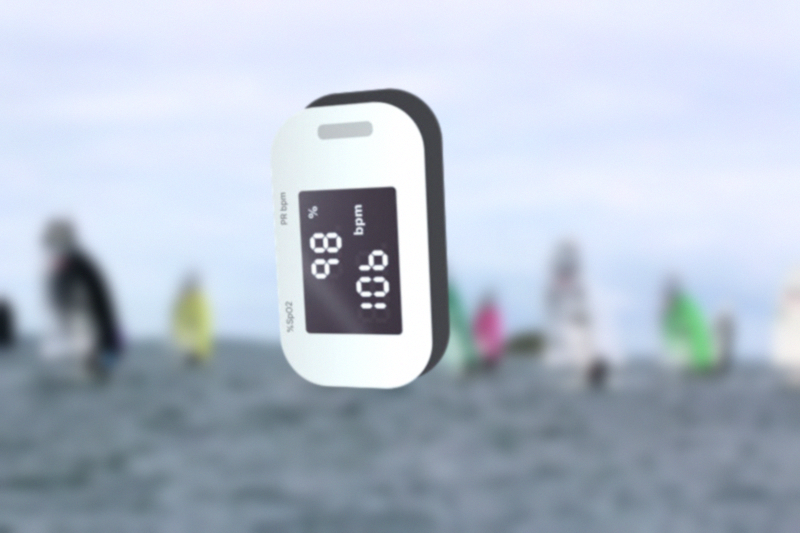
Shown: 106 bpm
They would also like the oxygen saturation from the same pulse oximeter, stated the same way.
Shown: 98 %
